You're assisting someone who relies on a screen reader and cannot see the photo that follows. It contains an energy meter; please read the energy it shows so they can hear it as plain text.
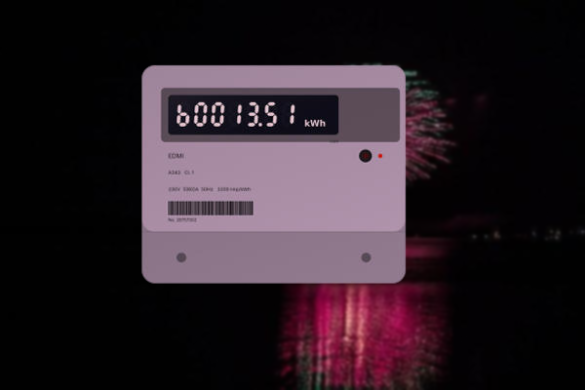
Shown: 60013.51 kWh
